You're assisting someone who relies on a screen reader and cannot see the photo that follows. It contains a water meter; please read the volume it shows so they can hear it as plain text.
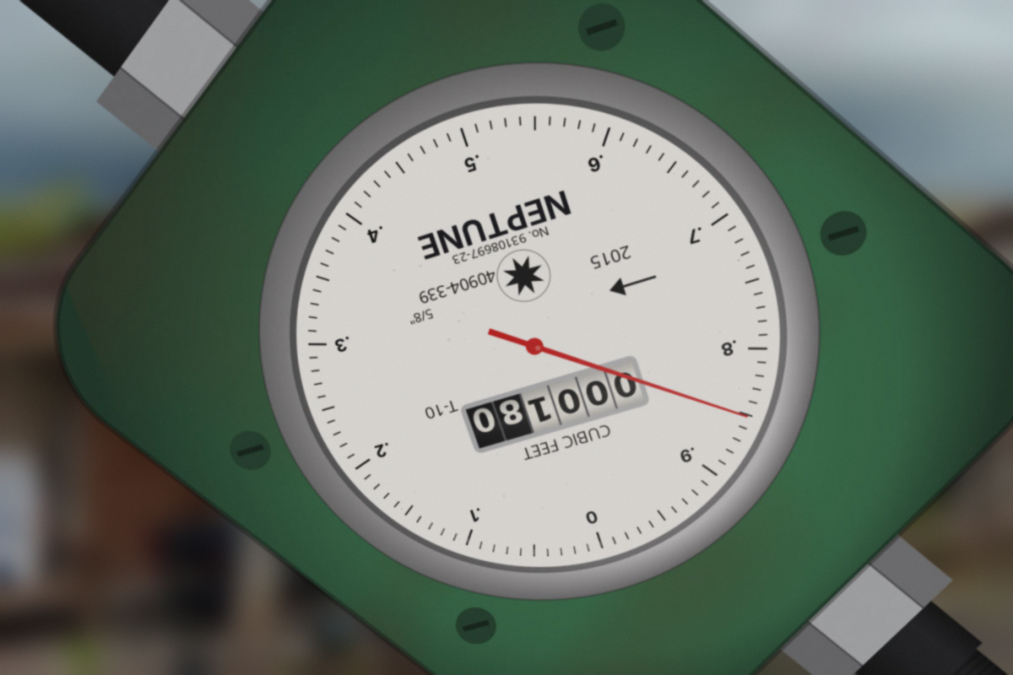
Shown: 179.85 ft³
